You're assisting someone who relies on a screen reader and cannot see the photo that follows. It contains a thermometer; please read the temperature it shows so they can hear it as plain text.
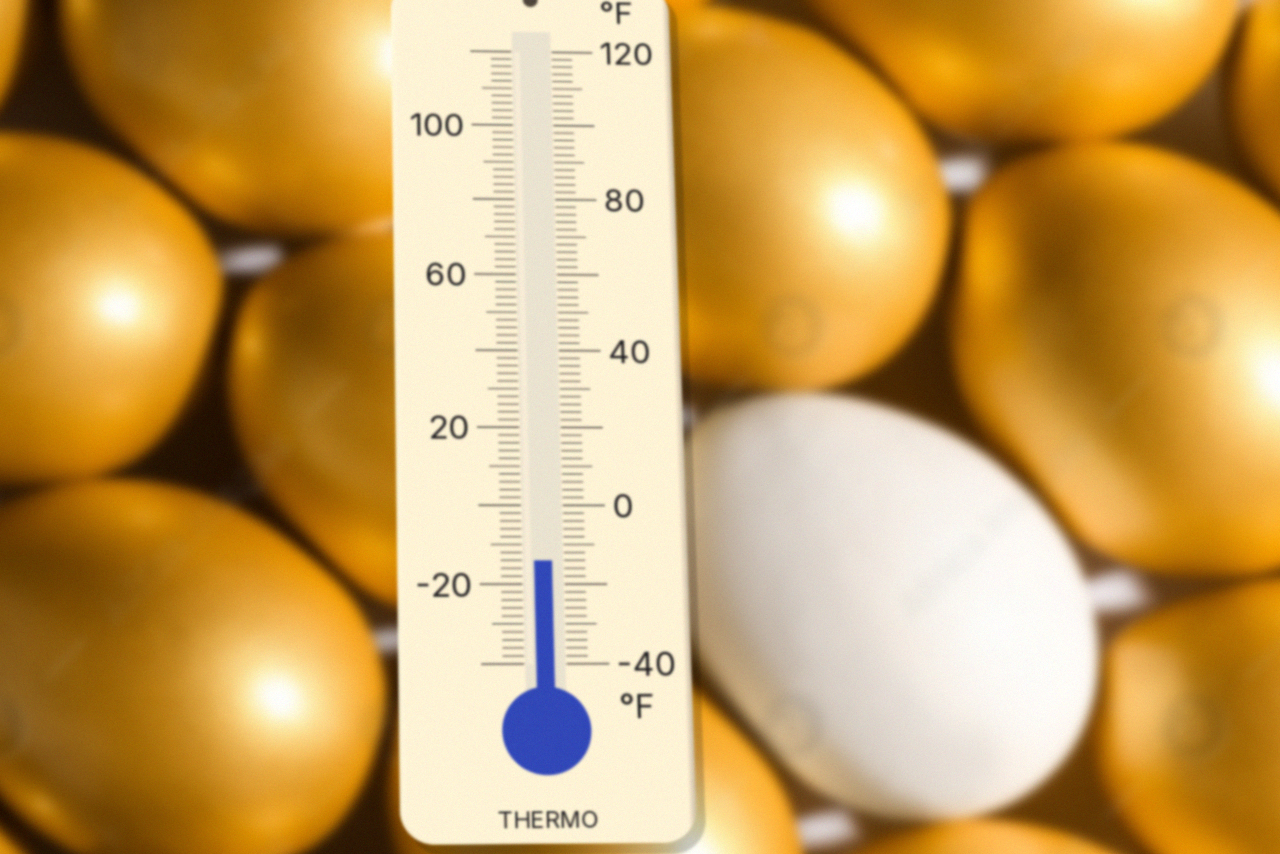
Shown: -14 °F
